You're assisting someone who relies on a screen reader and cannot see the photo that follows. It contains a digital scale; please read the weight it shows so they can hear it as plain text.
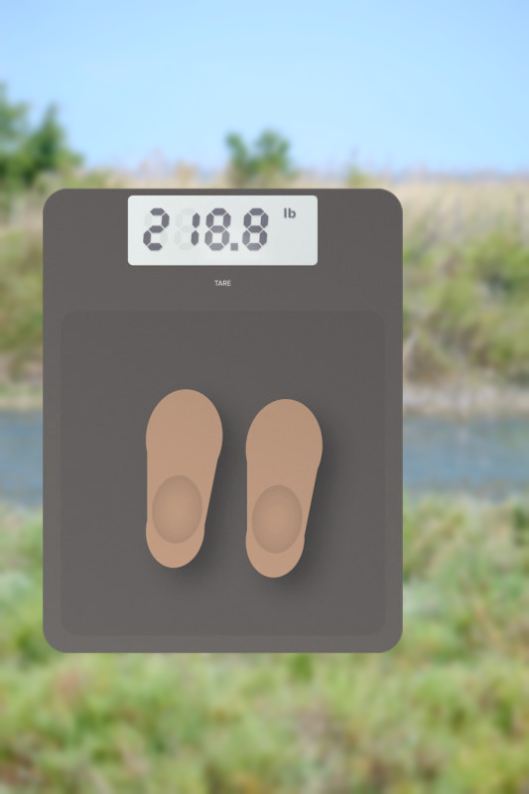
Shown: 218.8 lb
